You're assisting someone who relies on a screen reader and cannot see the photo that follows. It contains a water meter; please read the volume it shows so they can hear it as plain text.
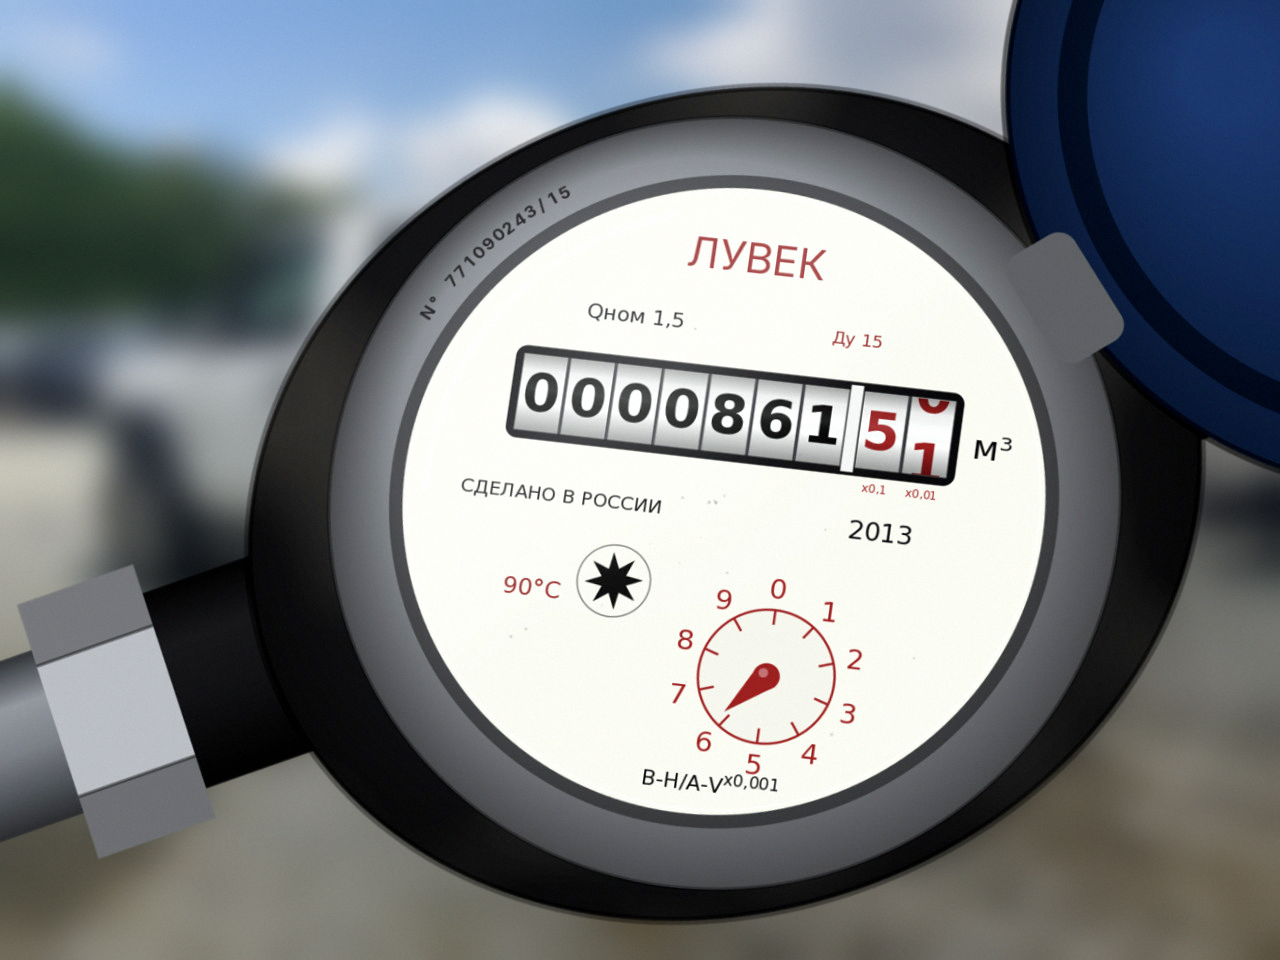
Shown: 861.506 m³
